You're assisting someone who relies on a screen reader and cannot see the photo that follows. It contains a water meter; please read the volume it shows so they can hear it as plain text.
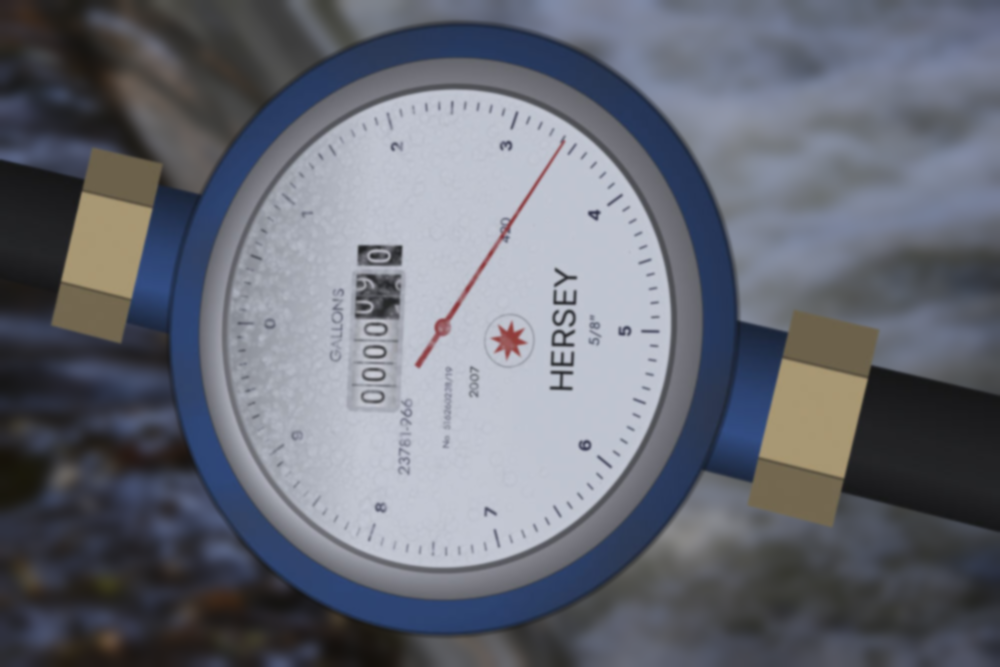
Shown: 93.4 gal
